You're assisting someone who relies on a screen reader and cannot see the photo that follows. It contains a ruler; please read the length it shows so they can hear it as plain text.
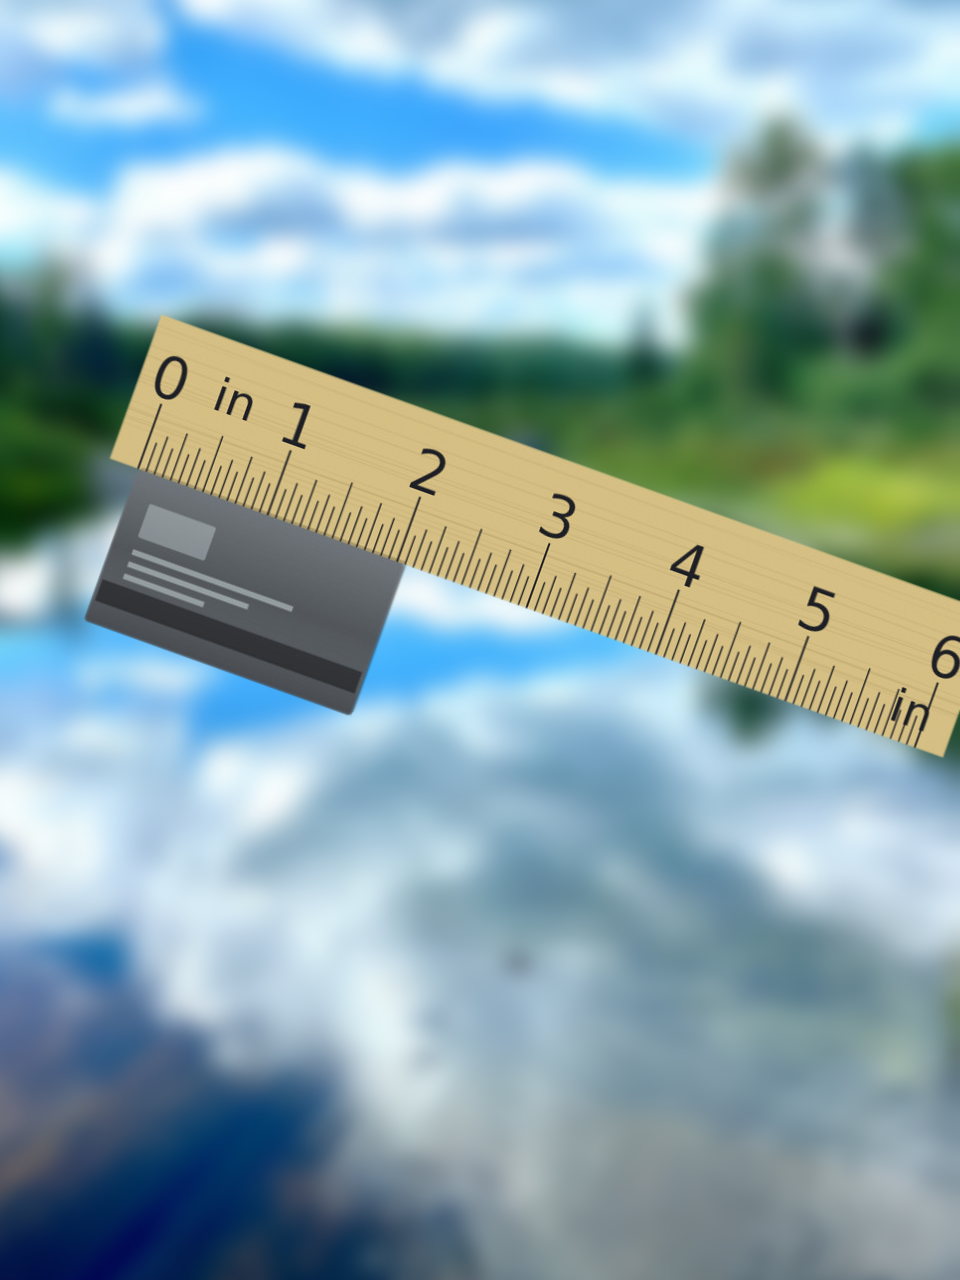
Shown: 2.0625 in
